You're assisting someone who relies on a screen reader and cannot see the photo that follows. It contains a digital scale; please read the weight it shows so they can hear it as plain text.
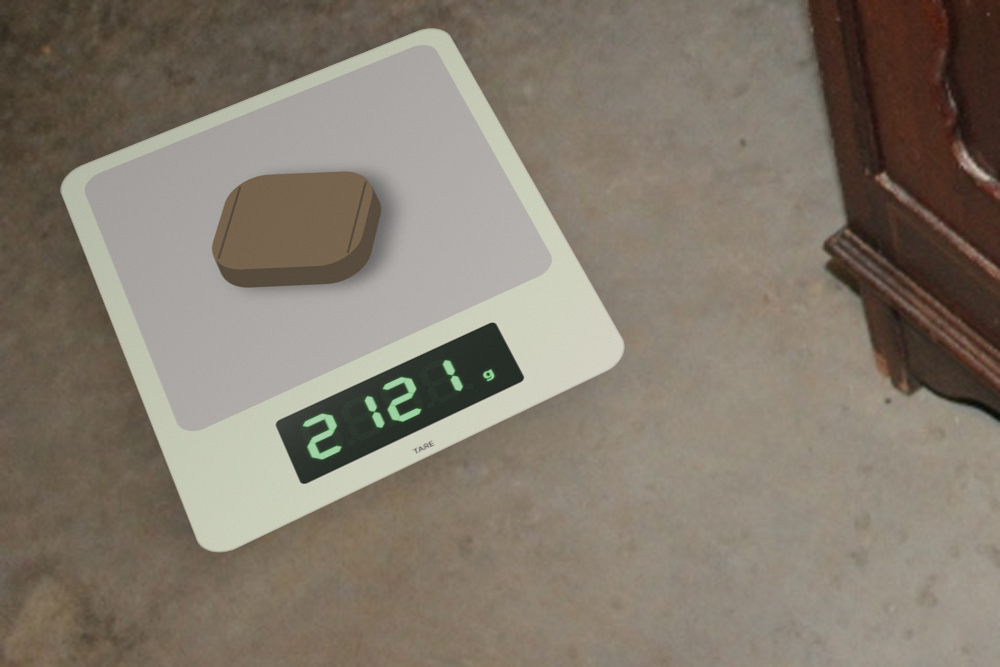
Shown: 2121 g
